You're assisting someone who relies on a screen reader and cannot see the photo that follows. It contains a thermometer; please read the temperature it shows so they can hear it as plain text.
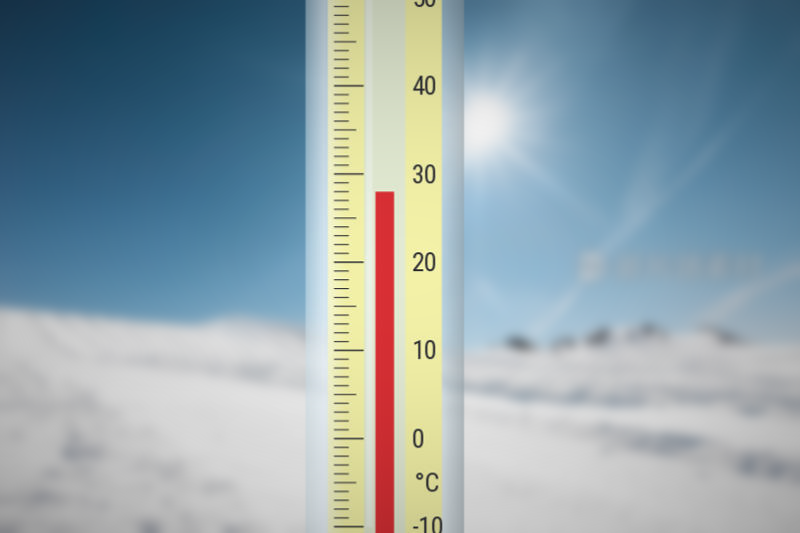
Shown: 28 °C
